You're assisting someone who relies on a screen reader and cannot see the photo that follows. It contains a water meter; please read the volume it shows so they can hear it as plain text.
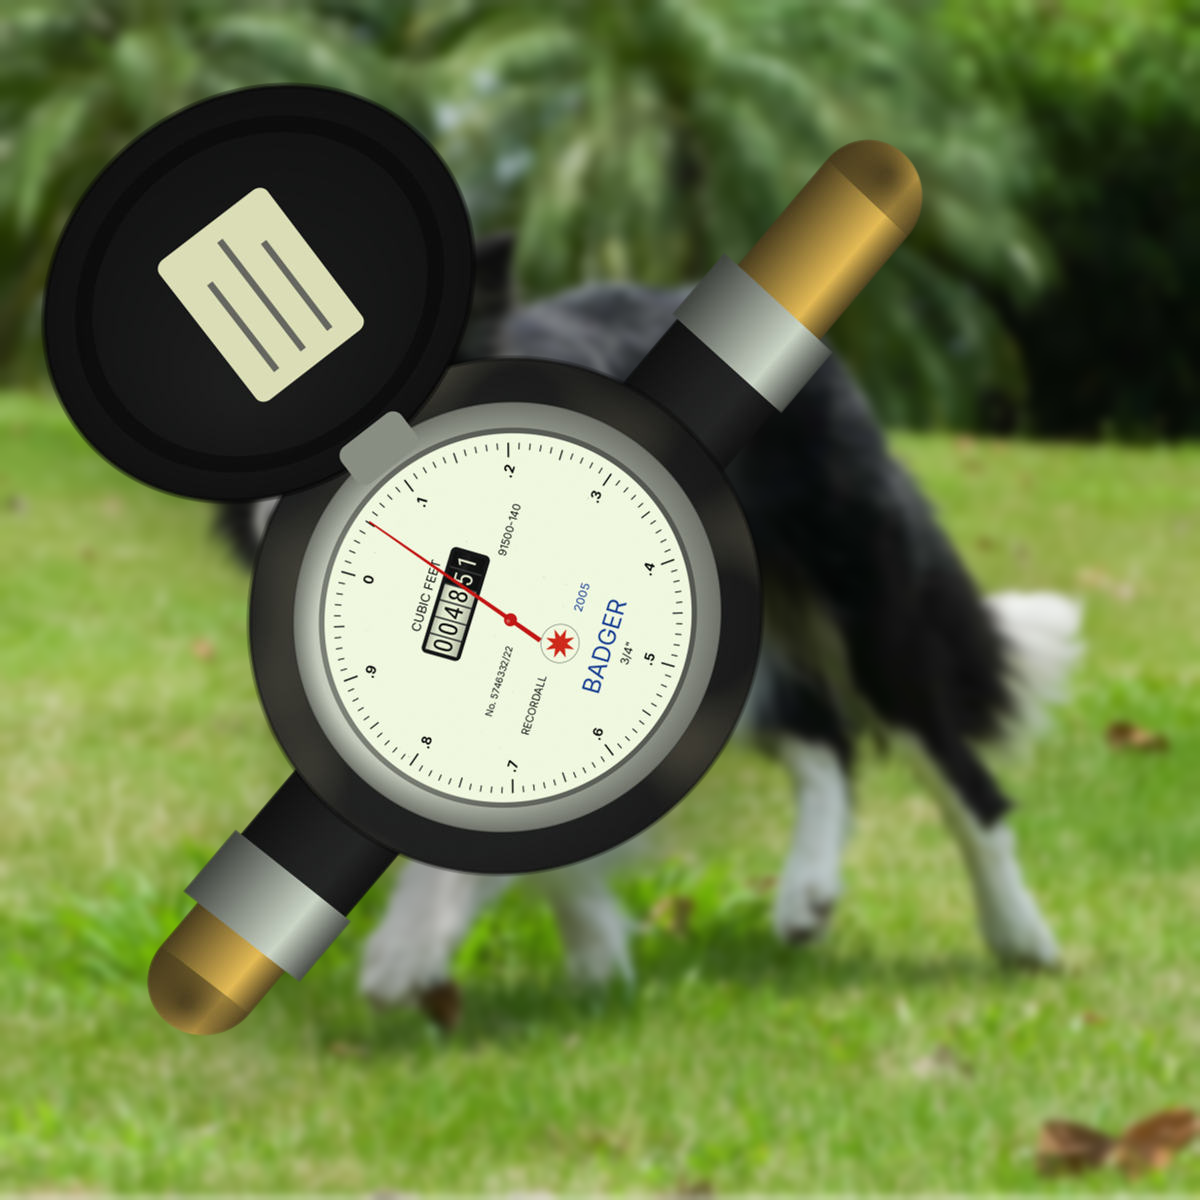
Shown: 4851.05 ft³
